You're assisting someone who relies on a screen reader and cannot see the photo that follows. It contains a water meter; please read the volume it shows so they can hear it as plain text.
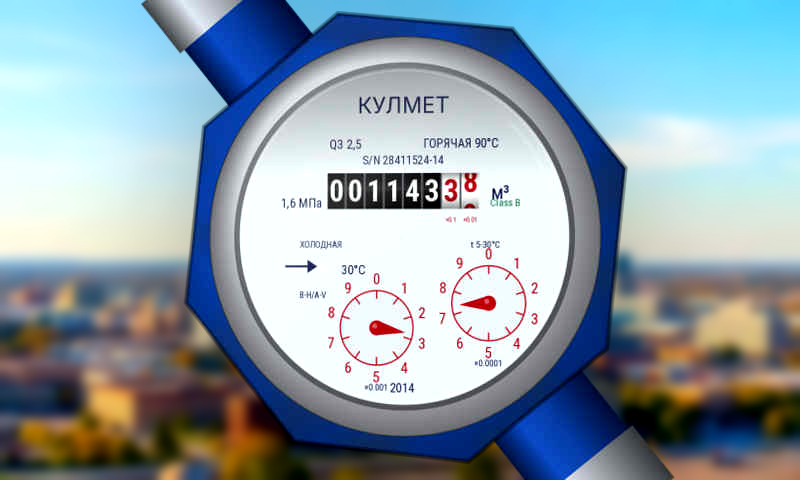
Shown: 1143.3827 m³
